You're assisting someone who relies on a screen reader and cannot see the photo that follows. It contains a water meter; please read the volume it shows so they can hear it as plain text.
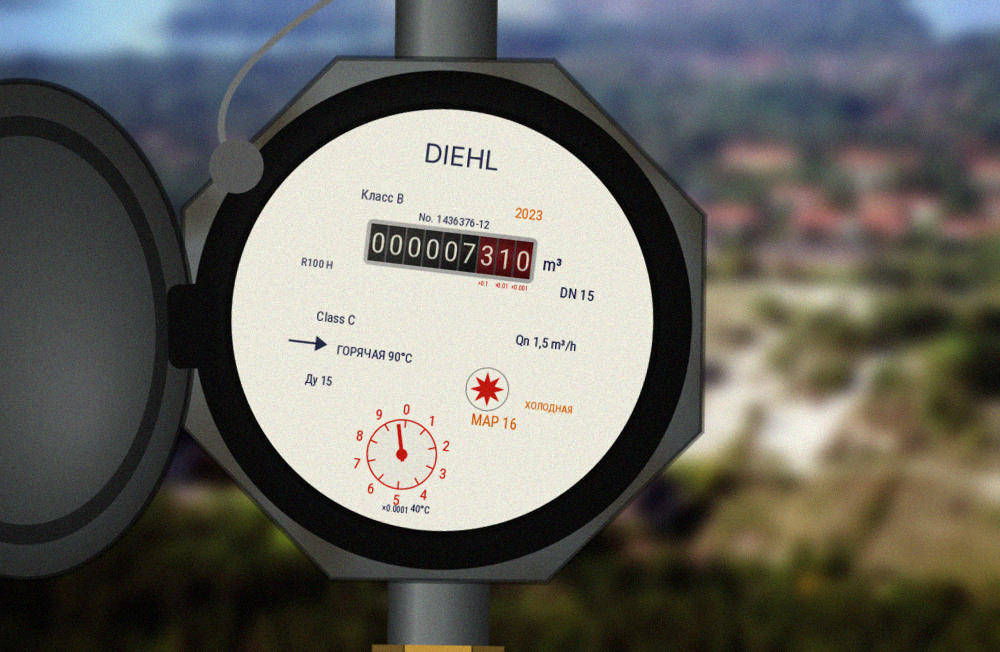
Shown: 7.3099 m³
